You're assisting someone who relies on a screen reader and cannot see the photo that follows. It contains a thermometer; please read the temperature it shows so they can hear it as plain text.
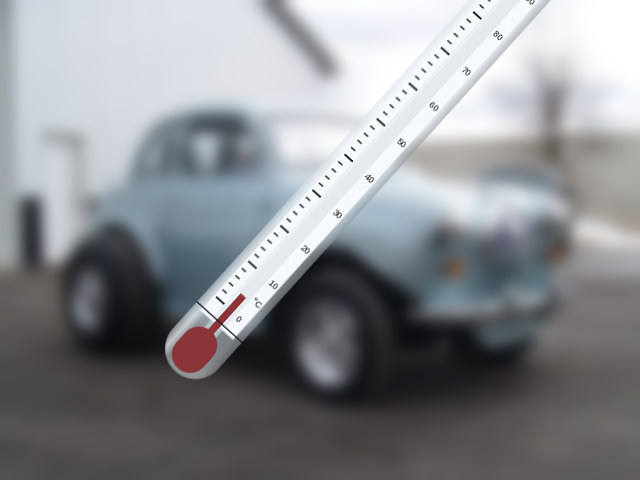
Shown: 4 °C
